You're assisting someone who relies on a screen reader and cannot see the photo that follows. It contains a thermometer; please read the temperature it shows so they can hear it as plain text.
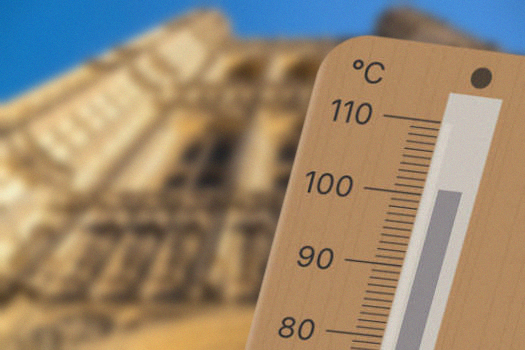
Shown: 101 °C
